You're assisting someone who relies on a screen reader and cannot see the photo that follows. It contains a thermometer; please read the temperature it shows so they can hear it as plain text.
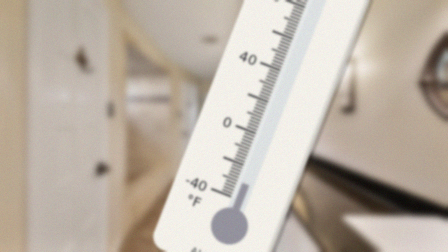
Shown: -30 °F
